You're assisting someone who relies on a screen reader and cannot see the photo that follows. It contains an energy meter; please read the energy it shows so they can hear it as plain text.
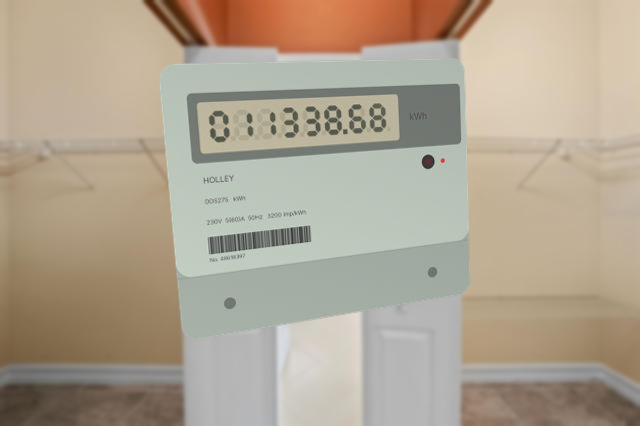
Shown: 11338.68 kWh
